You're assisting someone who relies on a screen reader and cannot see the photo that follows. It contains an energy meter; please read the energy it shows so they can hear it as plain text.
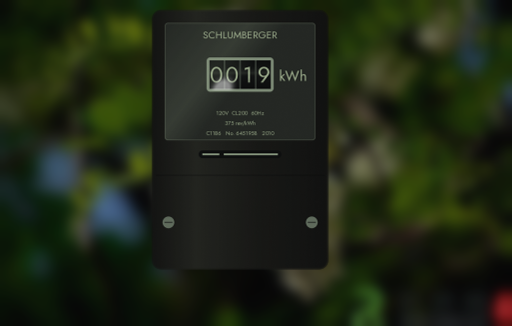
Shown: 19 kWh
